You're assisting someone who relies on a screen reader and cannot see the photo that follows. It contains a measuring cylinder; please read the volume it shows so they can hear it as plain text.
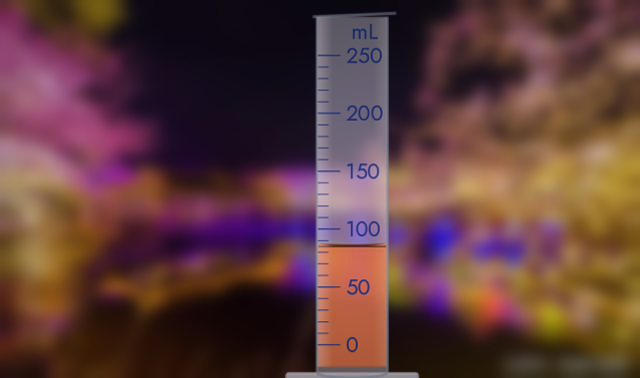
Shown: 85 mL
